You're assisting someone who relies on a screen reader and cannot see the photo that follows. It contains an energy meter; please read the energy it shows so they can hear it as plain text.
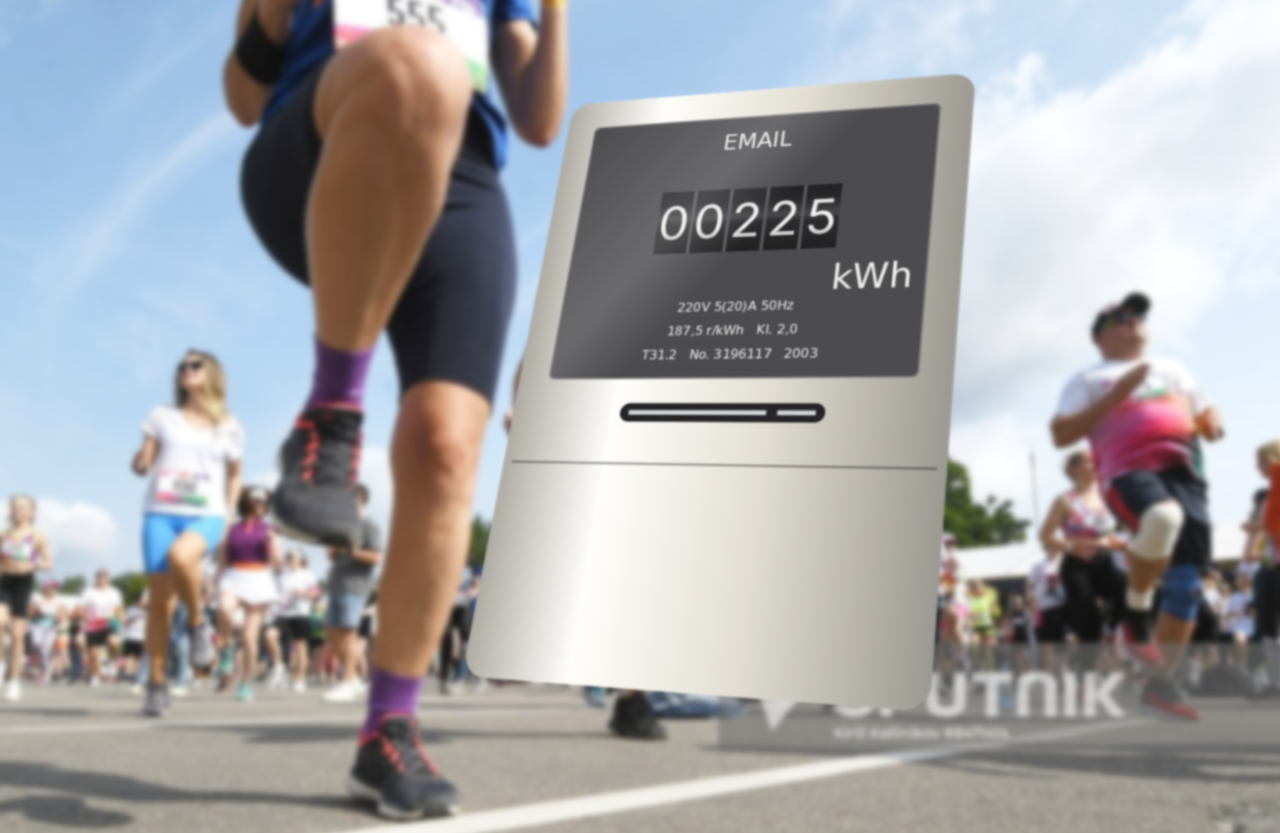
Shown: 225 kWh
